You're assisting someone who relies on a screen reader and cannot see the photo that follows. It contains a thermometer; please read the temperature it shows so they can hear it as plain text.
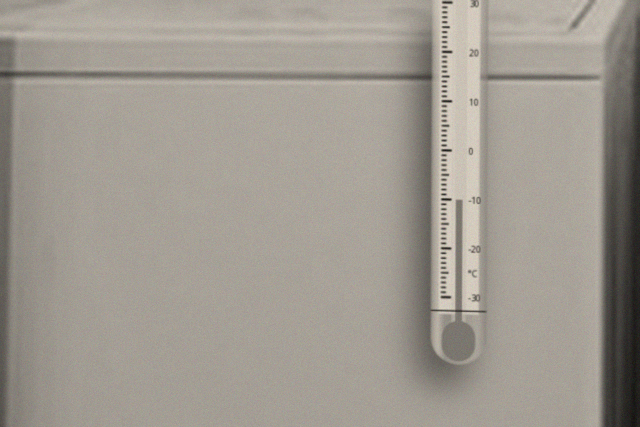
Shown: -10 °C
